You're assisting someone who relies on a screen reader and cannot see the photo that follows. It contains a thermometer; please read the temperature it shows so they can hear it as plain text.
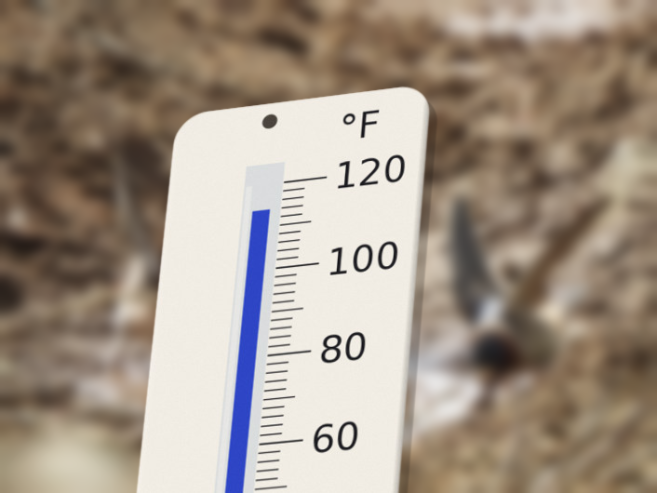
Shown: 114 °F
